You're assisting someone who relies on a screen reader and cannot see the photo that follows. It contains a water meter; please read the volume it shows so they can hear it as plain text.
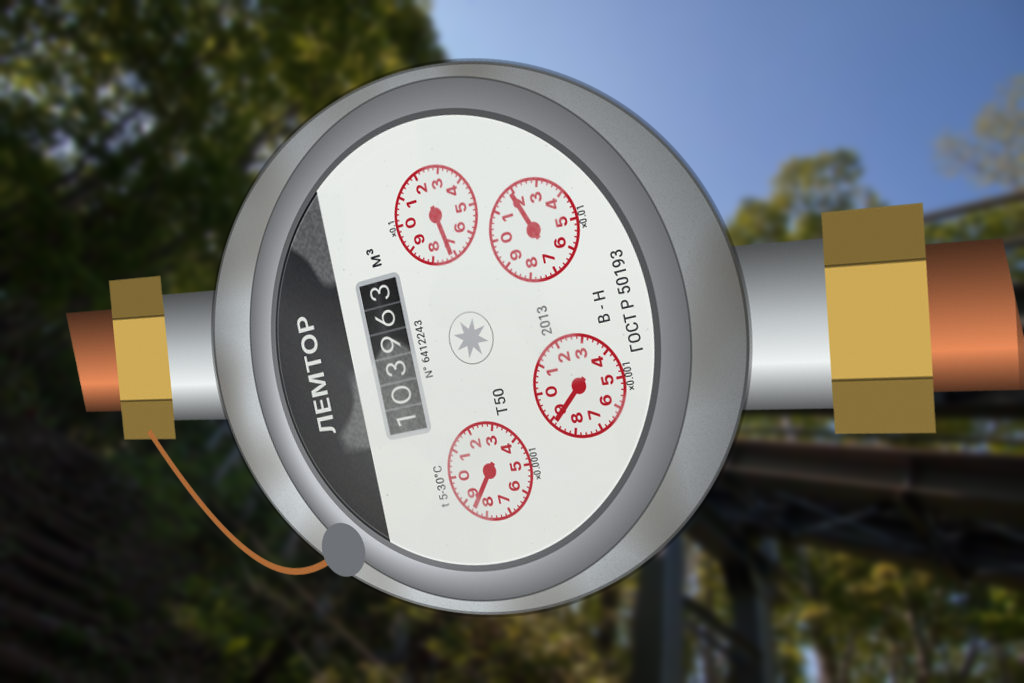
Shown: 103963.7188 m³
